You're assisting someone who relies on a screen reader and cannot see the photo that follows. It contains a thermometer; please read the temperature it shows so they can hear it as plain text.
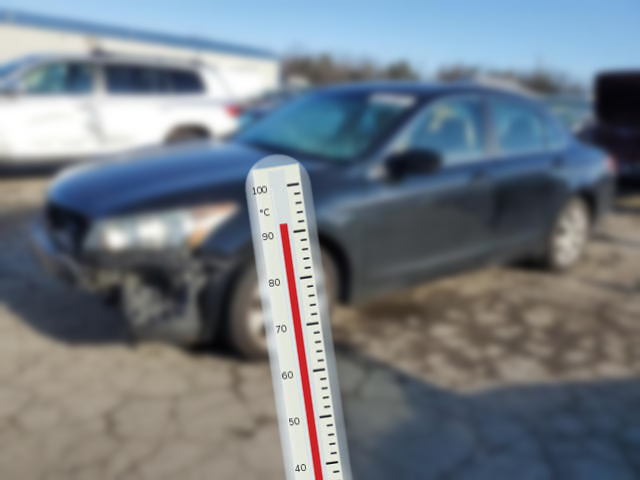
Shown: 92 °C
